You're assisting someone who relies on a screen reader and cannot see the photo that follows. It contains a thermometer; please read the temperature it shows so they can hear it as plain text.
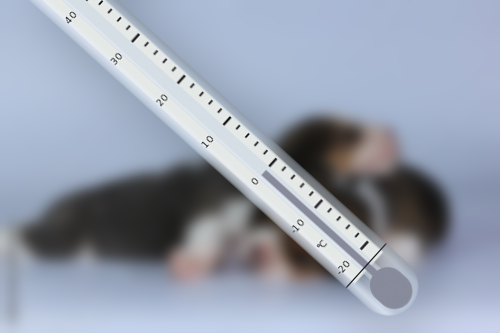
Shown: 0 °C
